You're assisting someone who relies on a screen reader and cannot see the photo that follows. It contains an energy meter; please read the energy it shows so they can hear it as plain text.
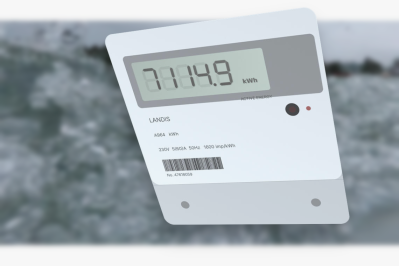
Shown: 7114.9 kWh
